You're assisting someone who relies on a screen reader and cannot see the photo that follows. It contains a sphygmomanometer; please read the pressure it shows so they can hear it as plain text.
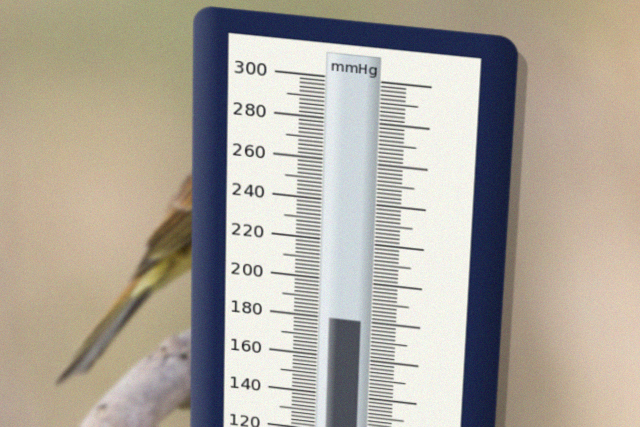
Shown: 180 mmHg
